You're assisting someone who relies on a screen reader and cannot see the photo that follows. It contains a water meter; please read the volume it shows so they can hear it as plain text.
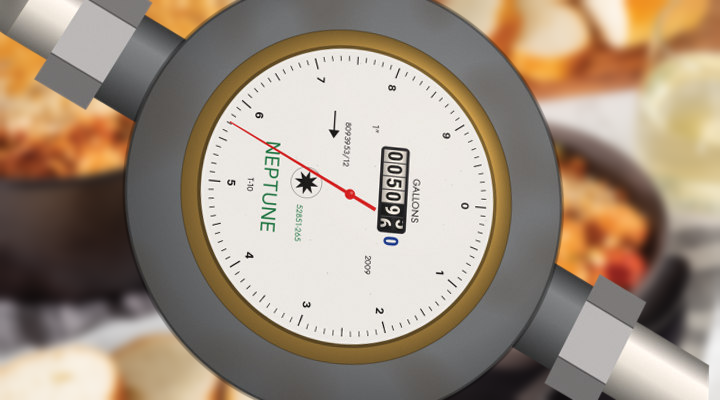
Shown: 50955.7 gal
